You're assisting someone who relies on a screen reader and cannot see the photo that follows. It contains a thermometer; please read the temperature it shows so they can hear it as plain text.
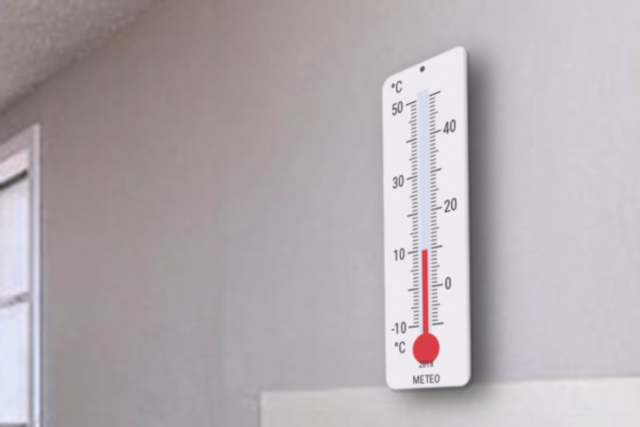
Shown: 10 °C
